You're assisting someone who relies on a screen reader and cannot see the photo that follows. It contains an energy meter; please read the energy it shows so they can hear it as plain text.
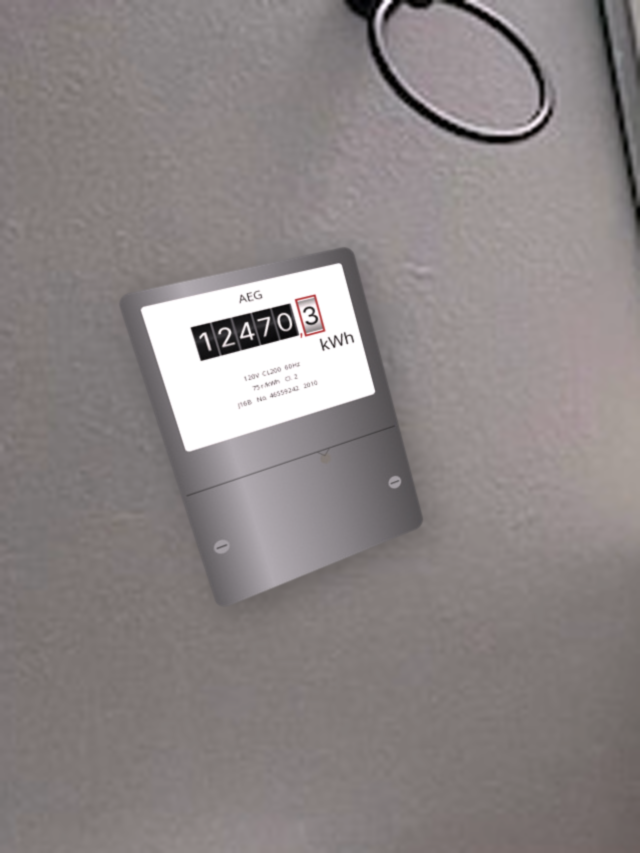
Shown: 12470.3 kWh
